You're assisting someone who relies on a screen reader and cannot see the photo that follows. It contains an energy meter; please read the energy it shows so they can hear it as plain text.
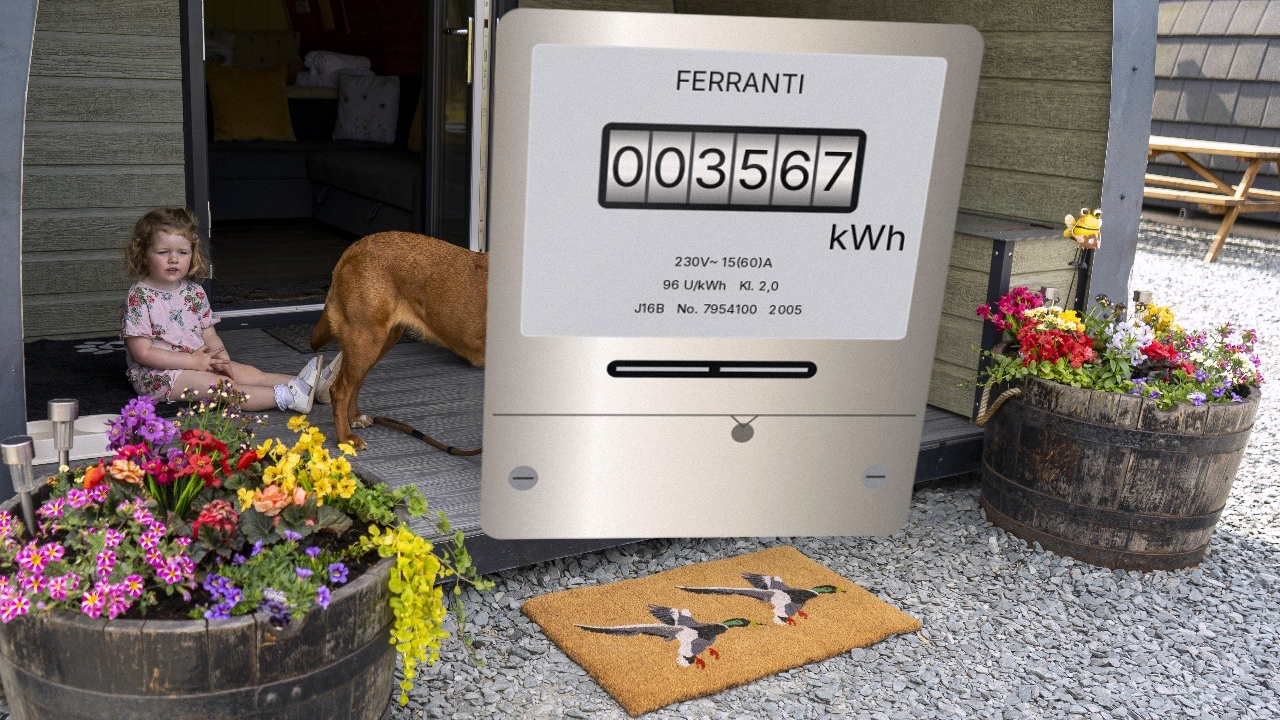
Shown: 3567 kWh
